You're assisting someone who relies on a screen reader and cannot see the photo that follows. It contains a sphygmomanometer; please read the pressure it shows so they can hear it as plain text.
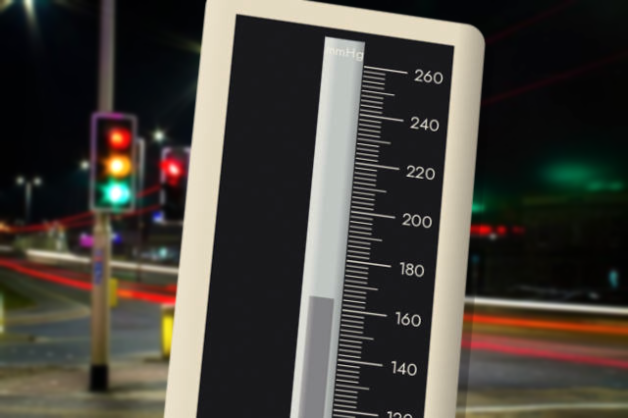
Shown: 164 mmHg
